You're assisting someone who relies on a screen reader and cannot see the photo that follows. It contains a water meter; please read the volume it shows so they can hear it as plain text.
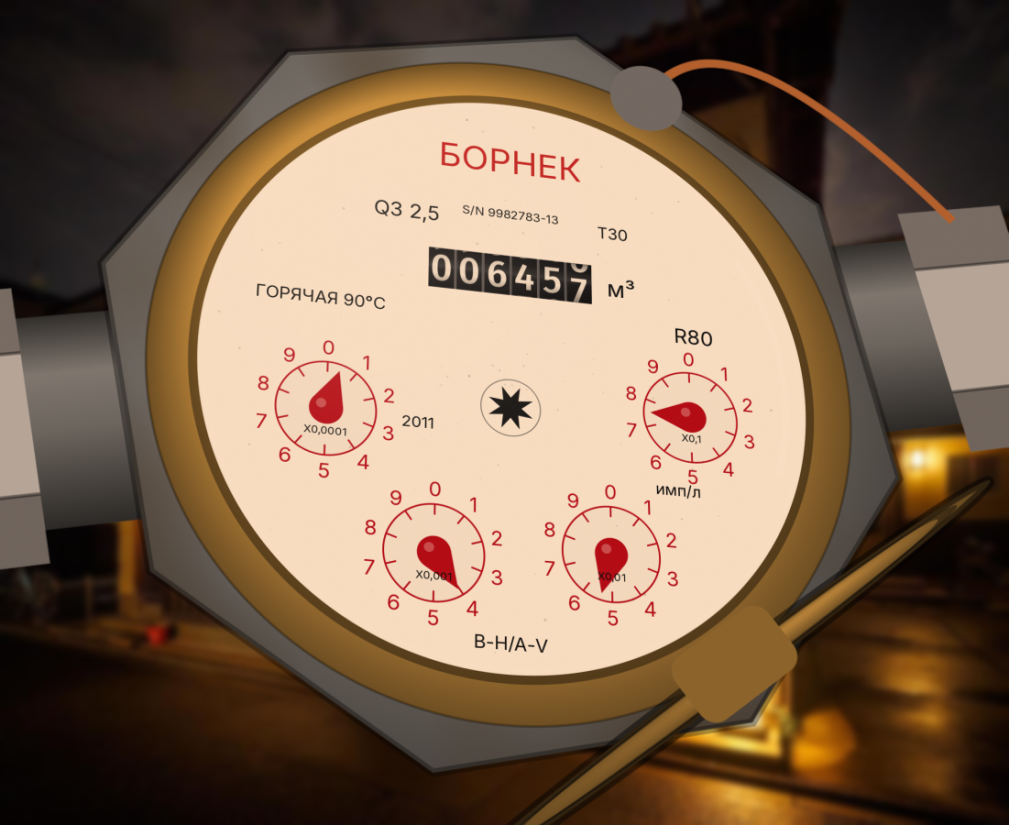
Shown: 6456.7540 m³
